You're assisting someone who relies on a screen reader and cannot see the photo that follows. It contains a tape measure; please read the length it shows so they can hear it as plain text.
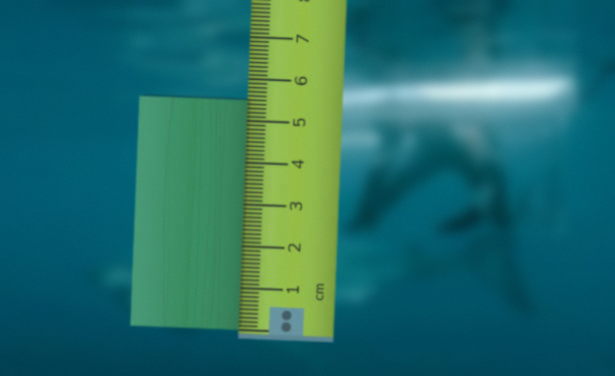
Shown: 5.5 cm
